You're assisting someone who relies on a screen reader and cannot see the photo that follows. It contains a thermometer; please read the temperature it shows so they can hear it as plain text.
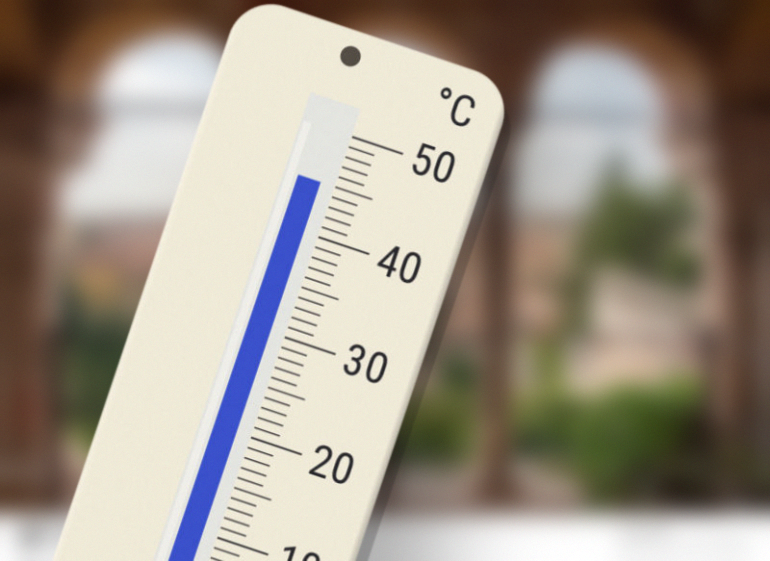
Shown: 45 °C
